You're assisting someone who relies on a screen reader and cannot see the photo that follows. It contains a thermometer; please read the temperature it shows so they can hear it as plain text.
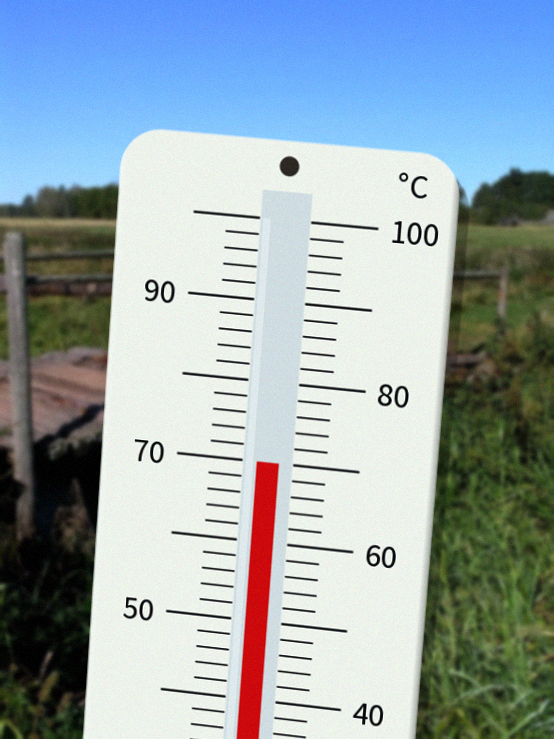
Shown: 70 °C
